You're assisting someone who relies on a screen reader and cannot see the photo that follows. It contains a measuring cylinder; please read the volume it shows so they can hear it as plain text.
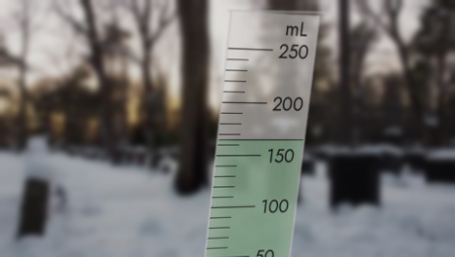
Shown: 165 mL
